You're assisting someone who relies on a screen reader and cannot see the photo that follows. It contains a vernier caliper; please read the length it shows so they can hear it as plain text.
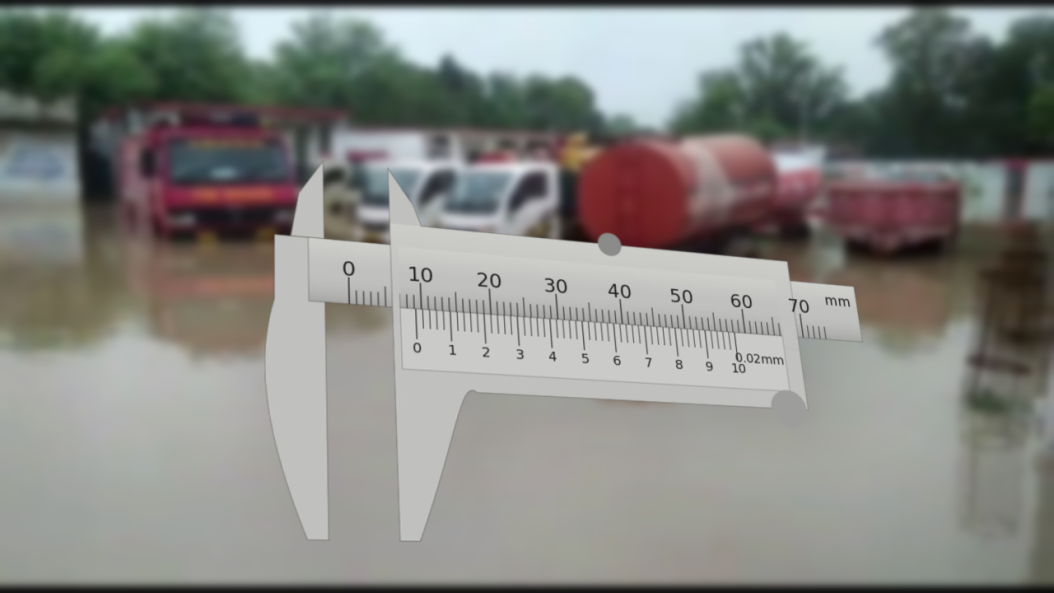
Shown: 9.2 mm
